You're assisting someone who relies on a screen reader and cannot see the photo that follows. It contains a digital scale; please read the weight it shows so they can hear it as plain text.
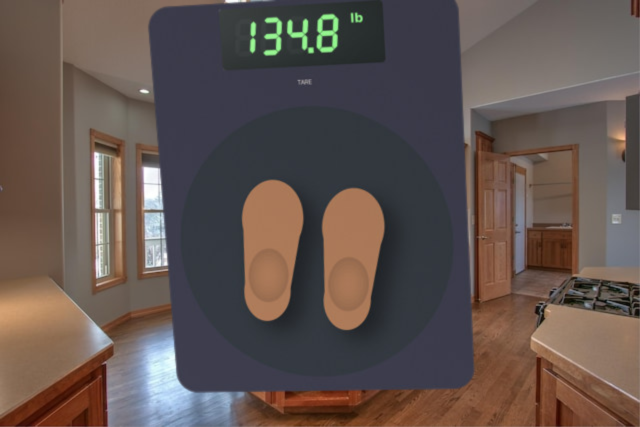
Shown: 134.8 lb
